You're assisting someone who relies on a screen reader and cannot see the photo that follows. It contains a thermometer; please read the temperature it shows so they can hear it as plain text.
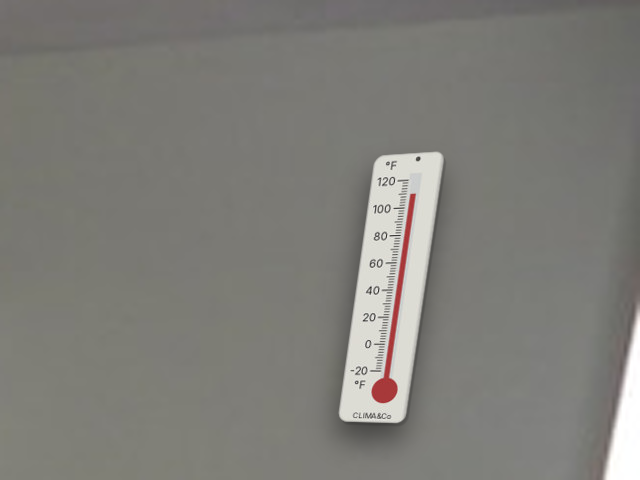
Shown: 110 °F
